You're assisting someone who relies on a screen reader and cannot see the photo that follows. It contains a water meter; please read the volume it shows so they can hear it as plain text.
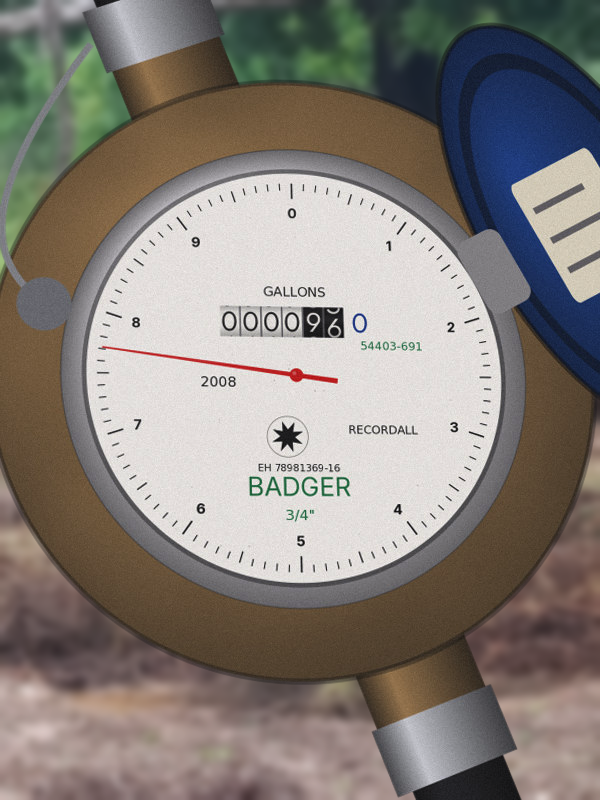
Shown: 957.7 gal
